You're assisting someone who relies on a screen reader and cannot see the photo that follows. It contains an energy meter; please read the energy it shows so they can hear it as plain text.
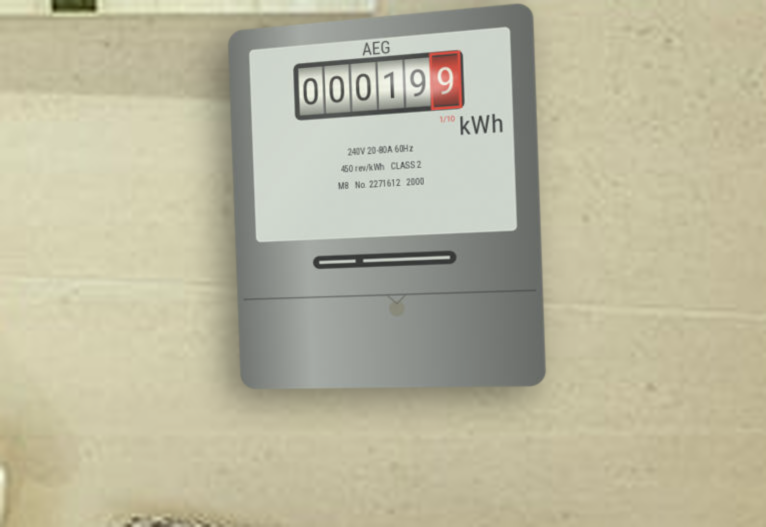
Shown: 19.9 kWh
